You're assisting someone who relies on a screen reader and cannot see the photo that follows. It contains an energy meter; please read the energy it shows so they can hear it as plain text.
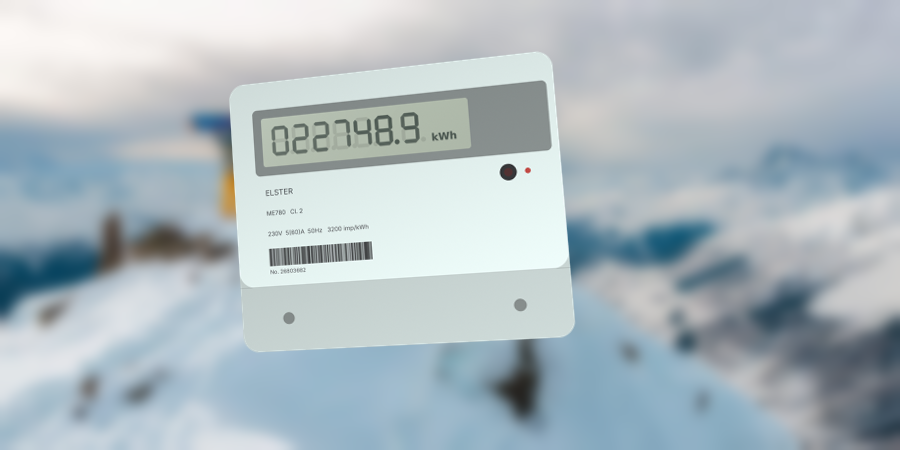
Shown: 22748.9 kWh
